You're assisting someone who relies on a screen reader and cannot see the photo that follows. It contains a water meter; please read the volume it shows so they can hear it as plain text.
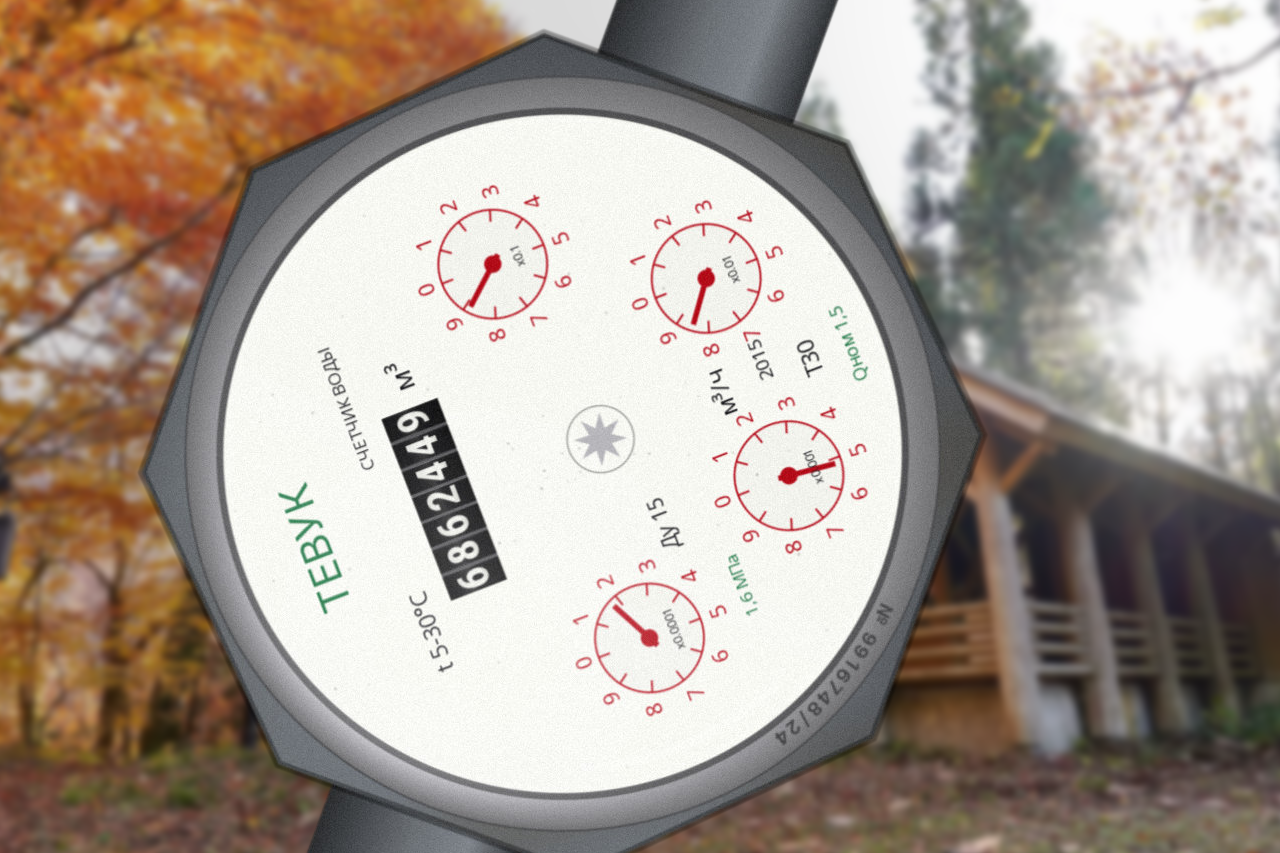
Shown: 6862449.8851 m³
